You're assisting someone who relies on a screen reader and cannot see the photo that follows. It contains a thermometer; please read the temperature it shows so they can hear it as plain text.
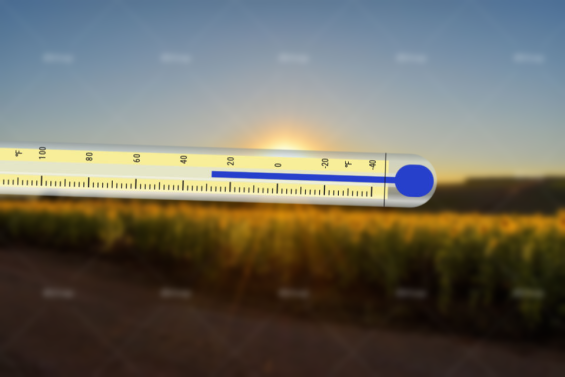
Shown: 28 °F
